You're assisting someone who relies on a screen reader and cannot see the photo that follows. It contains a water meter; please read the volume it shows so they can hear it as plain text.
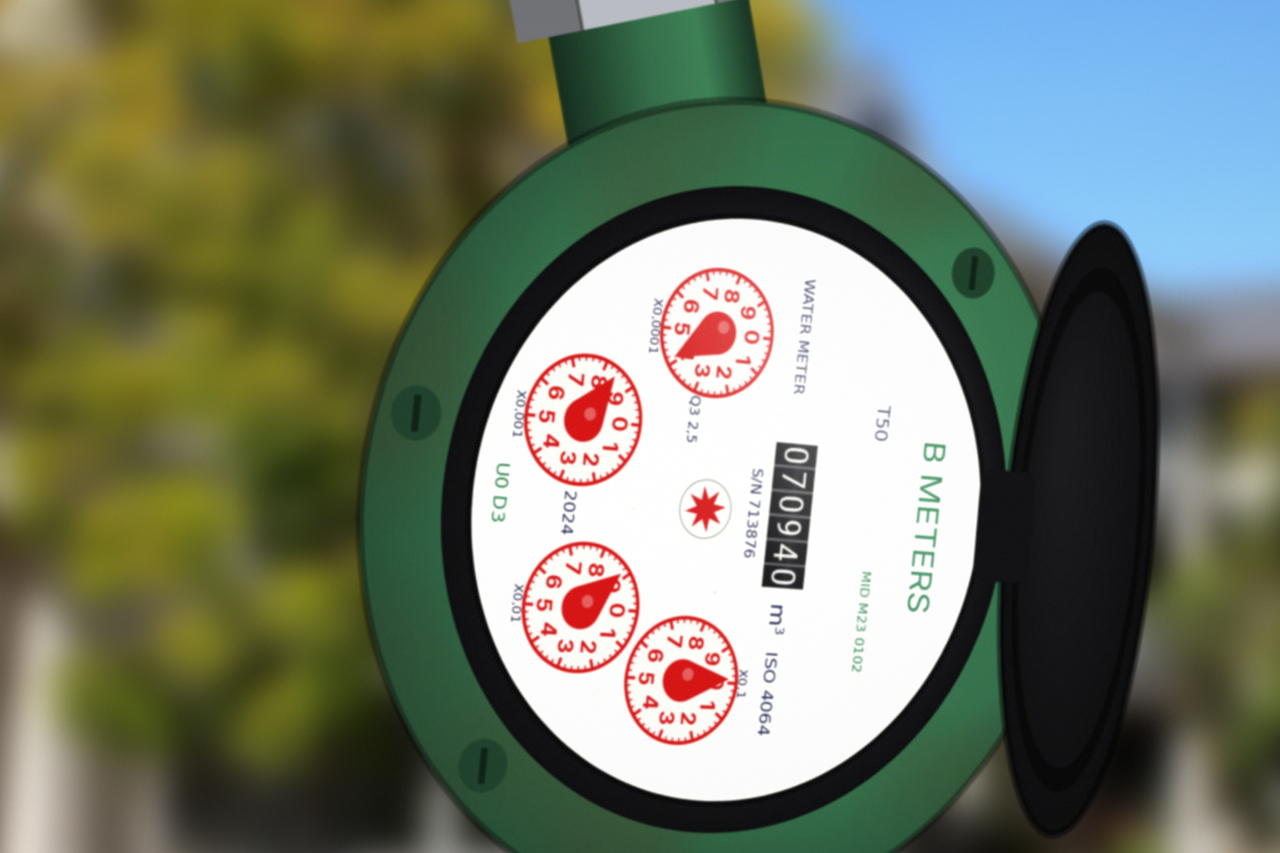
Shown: 70939.9884 m³
